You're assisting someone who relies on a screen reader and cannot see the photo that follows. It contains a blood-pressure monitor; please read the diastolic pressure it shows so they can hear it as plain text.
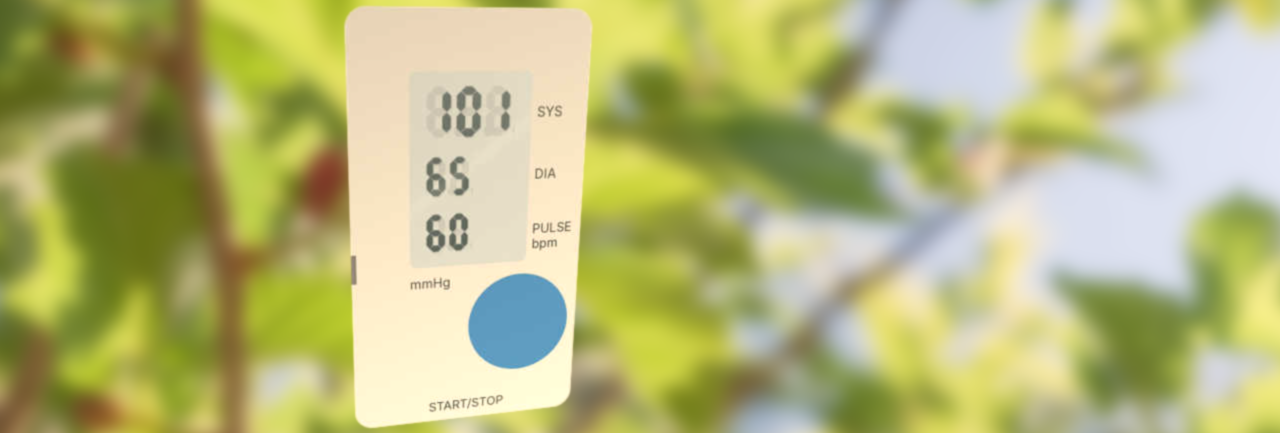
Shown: 65 mmHg
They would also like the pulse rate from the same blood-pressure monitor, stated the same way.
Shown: 60 bpm
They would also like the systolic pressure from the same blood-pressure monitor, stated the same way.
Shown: 101 mmHg
